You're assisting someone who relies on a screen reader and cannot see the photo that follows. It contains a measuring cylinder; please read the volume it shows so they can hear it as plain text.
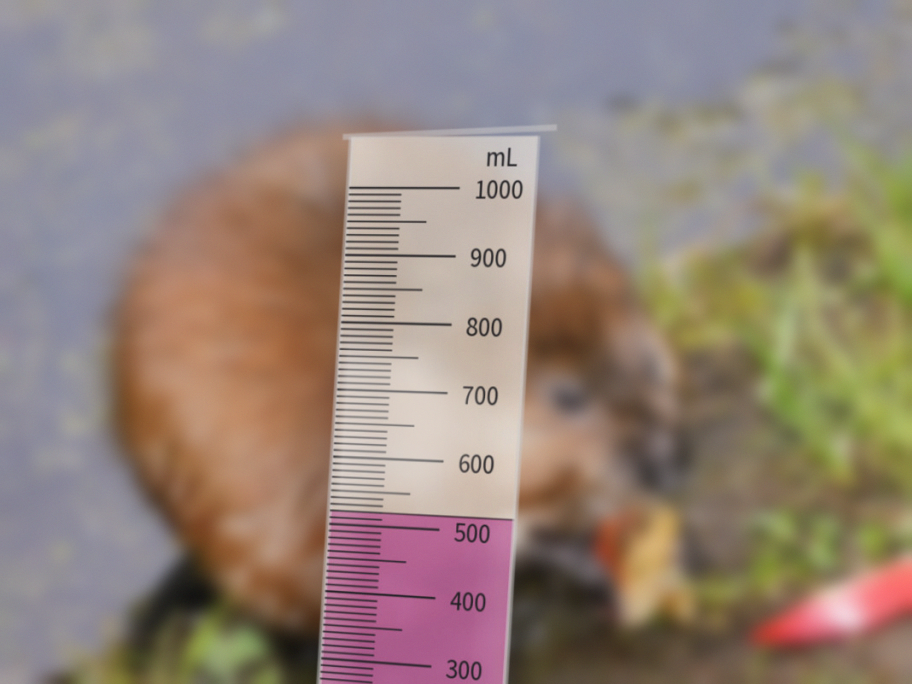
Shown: 520 mL
